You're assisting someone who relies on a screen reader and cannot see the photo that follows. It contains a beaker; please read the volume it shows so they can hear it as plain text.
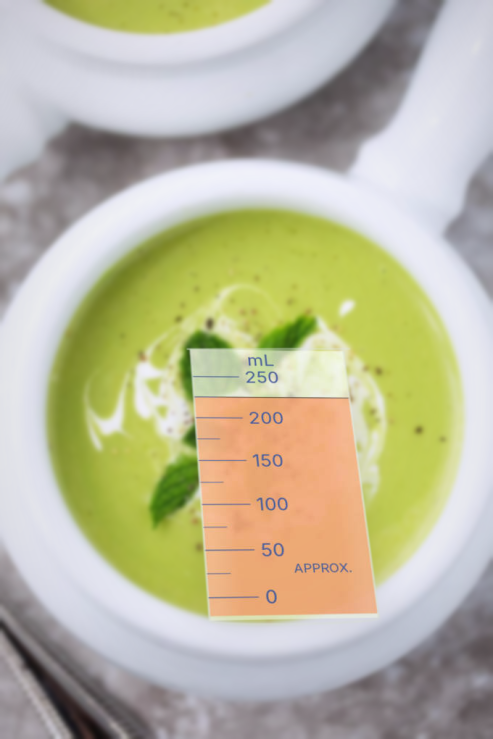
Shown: 225 mL
